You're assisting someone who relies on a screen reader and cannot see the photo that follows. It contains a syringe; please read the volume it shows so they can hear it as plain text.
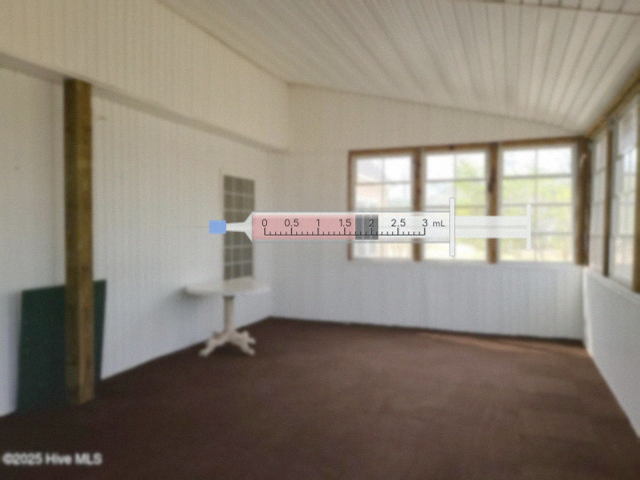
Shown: 1.7 mL
